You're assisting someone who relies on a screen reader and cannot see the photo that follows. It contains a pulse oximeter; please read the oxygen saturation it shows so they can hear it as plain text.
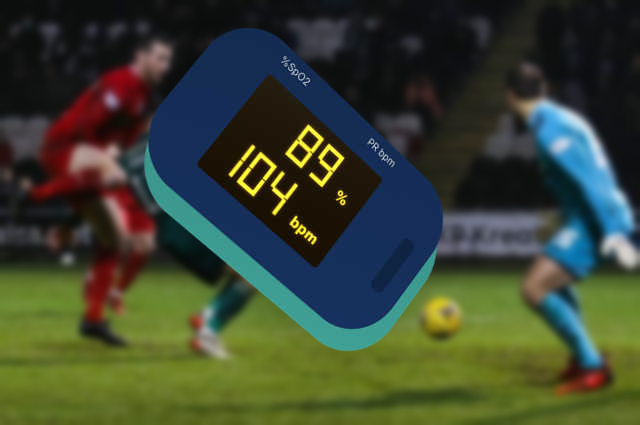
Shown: 89 %
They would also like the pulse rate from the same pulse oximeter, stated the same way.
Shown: 104 bpm
